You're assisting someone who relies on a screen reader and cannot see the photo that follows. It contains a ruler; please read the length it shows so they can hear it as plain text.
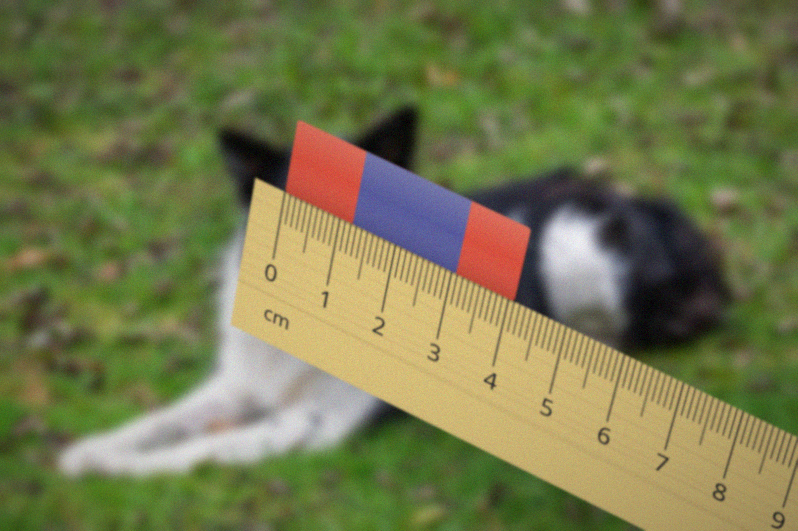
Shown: 4.1 cm
